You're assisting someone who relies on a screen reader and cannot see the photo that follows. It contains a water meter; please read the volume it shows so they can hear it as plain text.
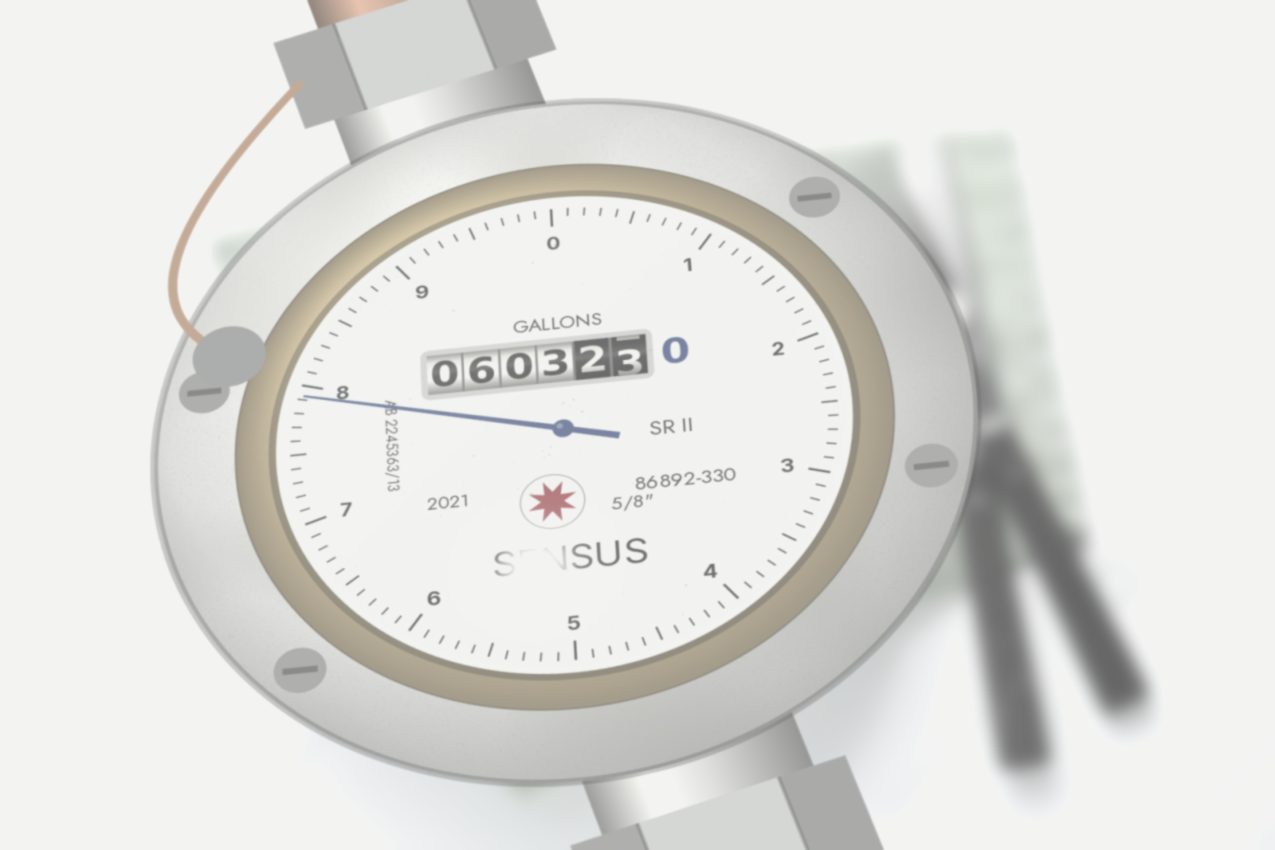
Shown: 603227.9 gal
